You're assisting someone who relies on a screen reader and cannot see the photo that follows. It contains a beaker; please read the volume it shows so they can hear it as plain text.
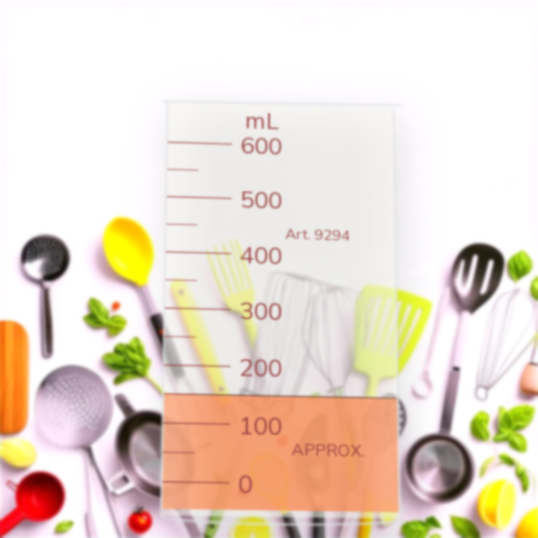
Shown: 150 mL
